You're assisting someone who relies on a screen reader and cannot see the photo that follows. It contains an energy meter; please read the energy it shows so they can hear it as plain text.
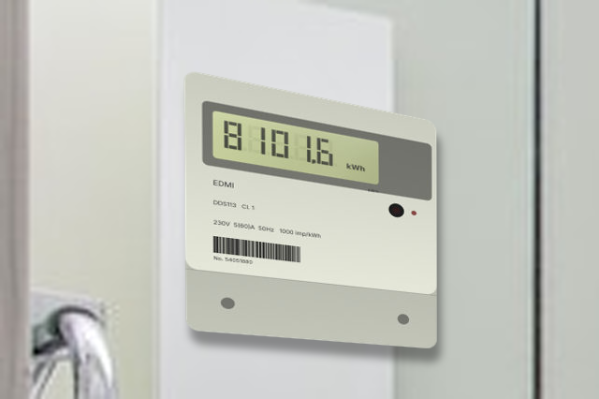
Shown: 8101.6 kWh
